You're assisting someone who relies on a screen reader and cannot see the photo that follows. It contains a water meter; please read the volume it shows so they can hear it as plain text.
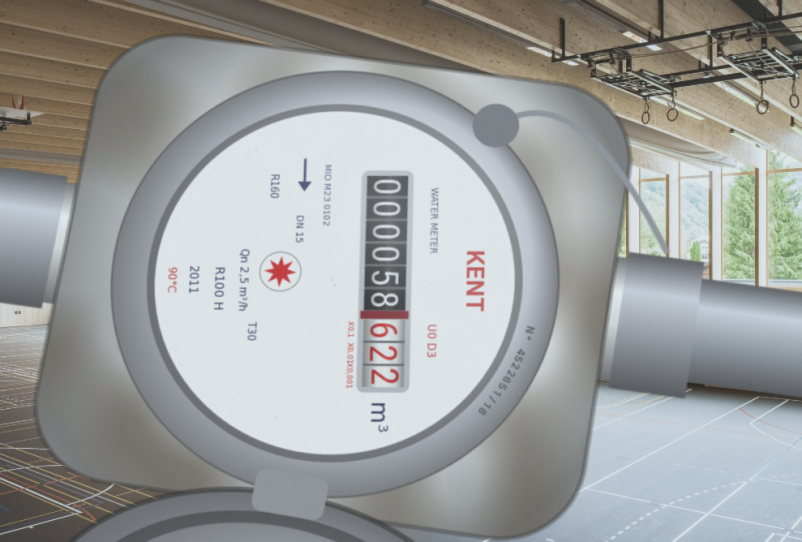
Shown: 58.622 m³
